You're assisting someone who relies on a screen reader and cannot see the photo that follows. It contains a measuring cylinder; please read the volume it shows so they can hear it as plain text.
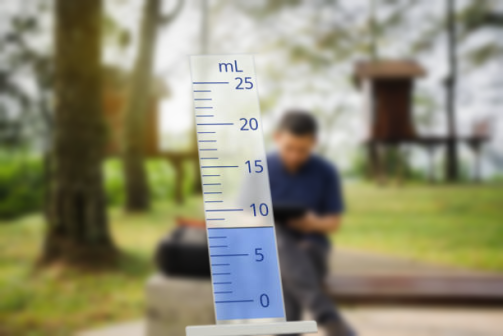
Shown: 8 mL
